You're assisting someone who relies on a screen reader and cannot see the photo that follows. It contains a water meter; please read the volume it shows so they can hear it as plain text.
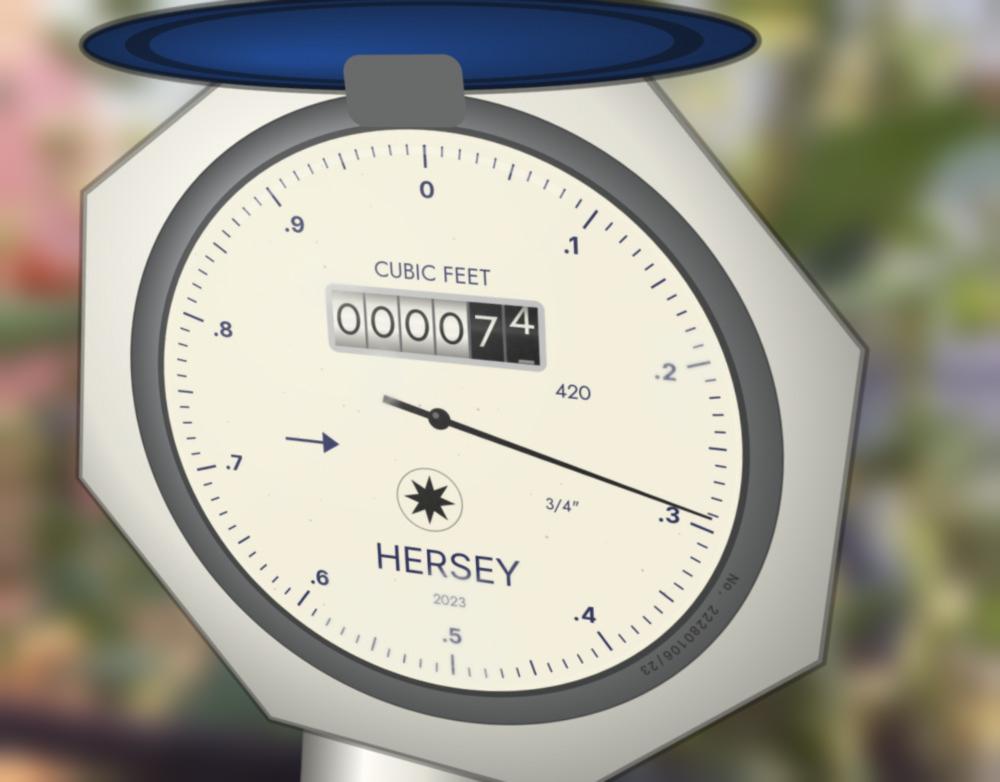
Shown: 74.29 ft³
